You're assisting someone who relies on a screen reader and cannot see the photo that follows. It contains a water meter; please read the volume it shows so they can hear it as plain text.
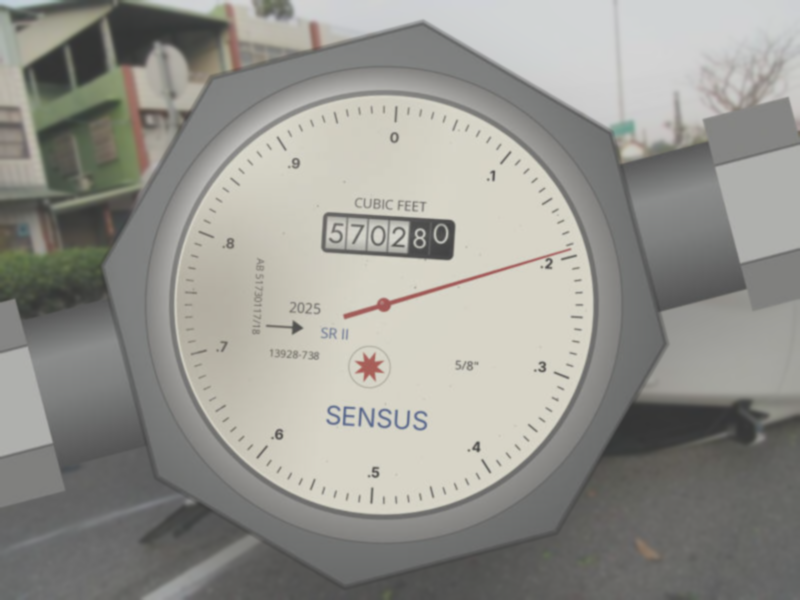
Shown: 570280.19 ft³
